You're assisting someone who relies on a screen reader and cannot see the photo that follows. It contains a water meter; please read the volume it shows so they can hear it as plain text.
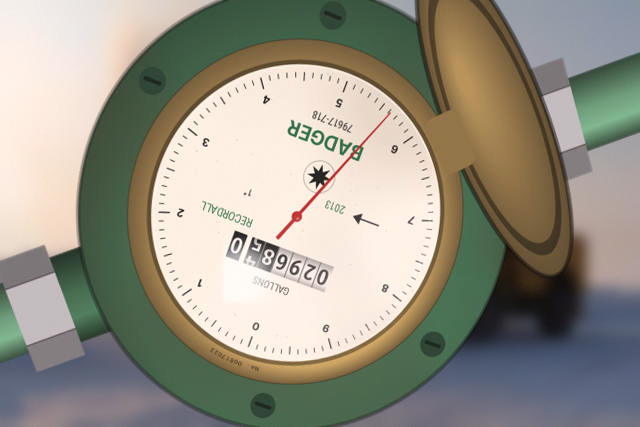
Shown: 296845.6 gal
